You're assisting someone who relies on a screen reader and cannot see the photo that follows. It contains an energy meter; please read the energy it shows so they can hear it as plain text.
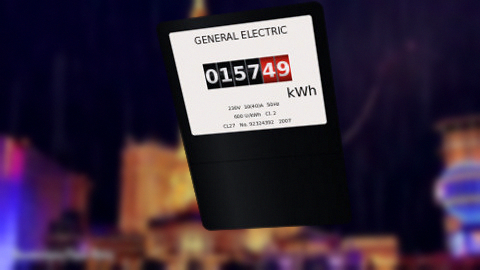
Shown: 157.49 kWh
